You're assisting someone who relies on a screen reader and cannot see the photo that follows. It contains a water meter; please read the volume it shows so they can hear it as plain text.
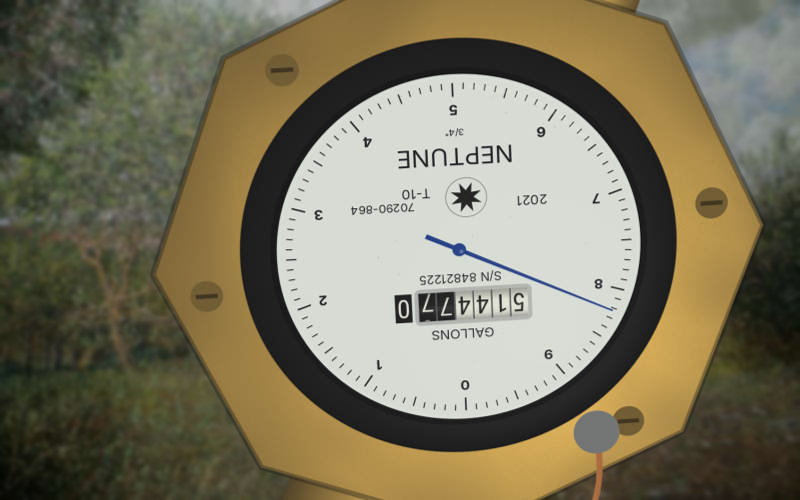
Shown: 5144768.2 gal
